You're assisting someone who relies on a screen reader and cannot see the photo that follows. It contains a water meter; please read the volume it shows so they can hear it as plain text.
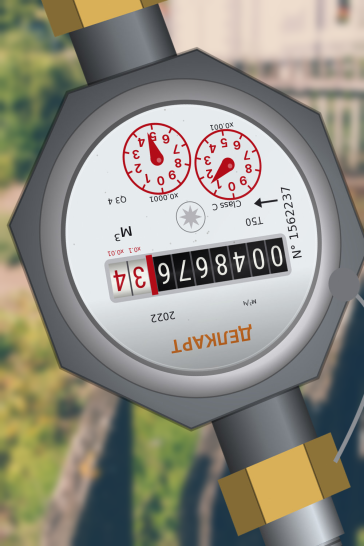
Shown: 48676.3414 m³
